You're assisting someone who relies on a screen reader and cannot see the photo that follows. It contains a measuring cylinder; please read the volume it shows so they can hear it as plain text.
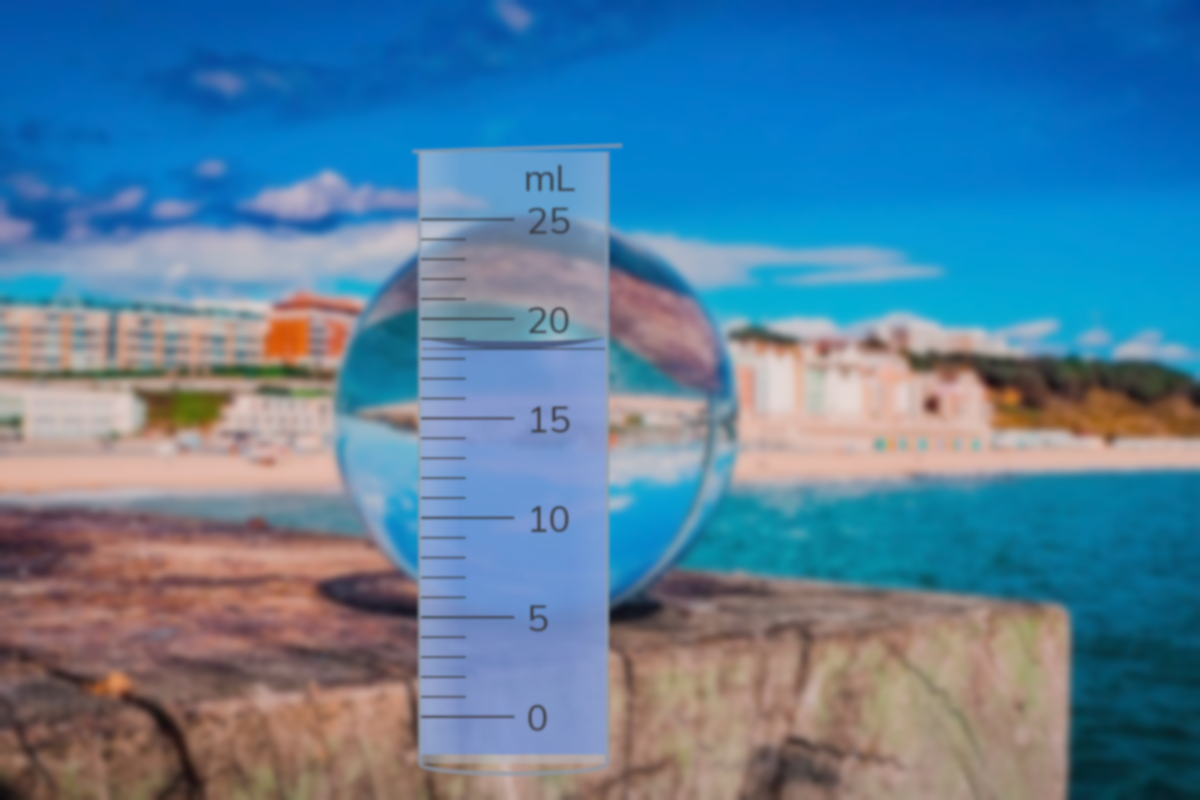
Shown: 18.5 mL
